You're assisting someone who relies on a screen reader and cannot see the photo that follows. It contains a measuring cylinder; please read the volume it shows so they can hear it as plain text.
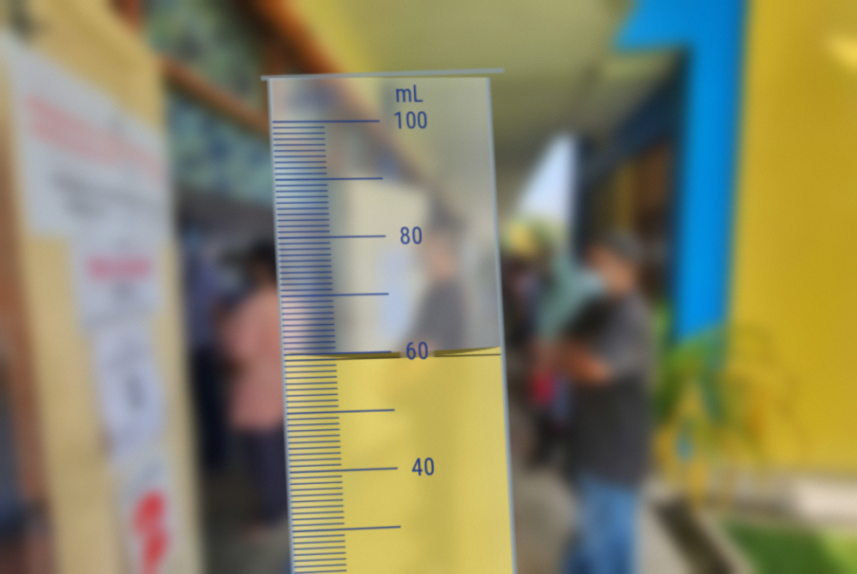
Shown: 59 mL
